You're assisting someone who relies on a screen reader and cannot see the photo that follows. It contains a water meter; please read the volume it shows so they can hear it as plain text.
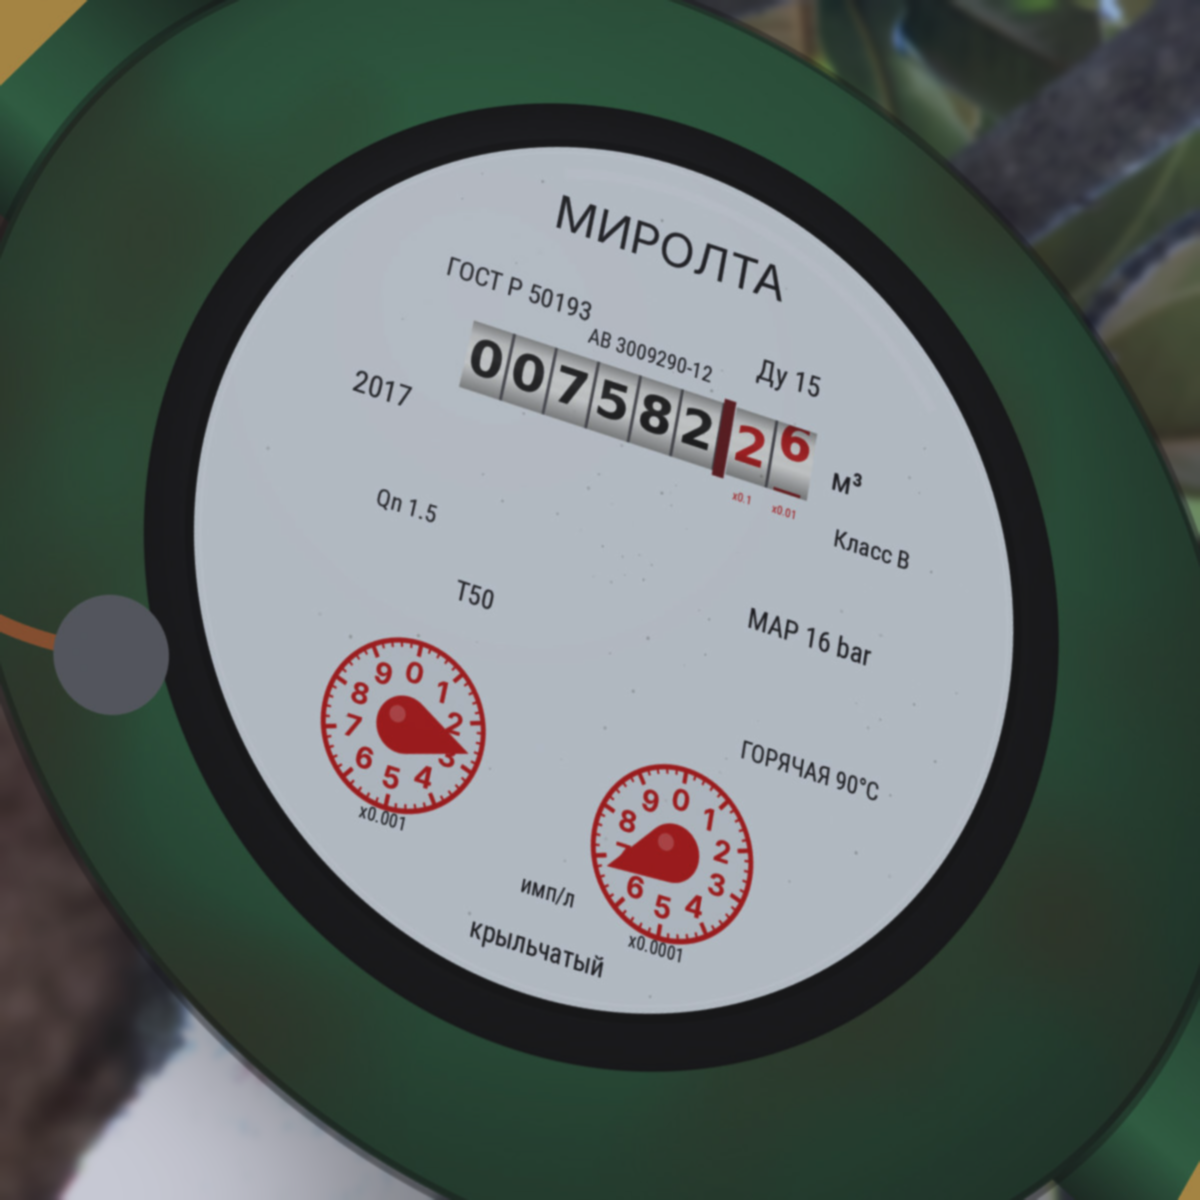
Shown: 7582.2626 m³
